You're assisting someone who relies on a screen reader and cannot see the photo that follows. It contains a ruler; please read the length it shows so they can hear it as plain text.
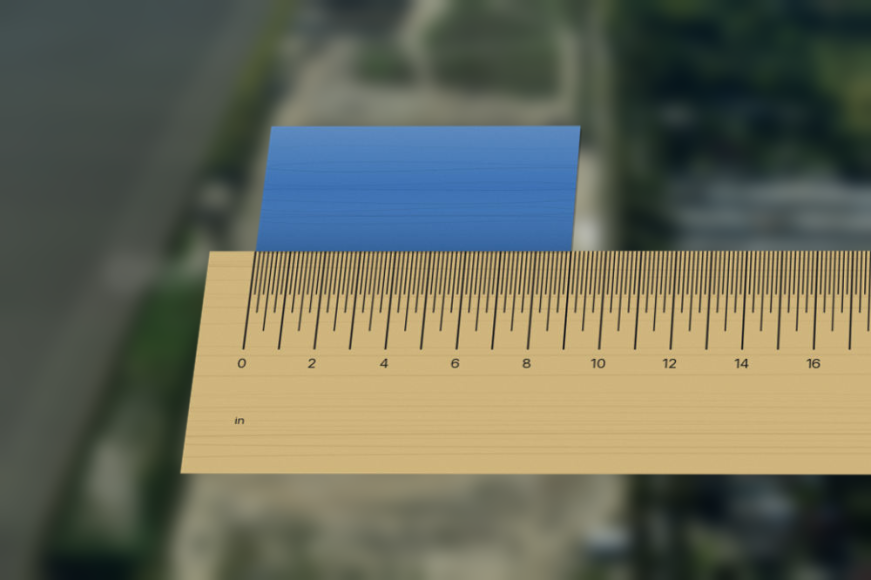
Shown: 9 in
